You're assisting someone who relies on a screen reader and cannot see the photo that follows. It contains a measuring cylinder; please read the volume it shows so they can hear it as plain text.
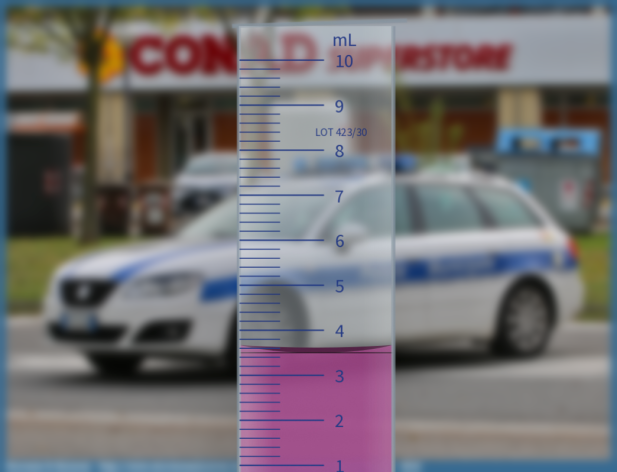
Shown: 3.5 mL
